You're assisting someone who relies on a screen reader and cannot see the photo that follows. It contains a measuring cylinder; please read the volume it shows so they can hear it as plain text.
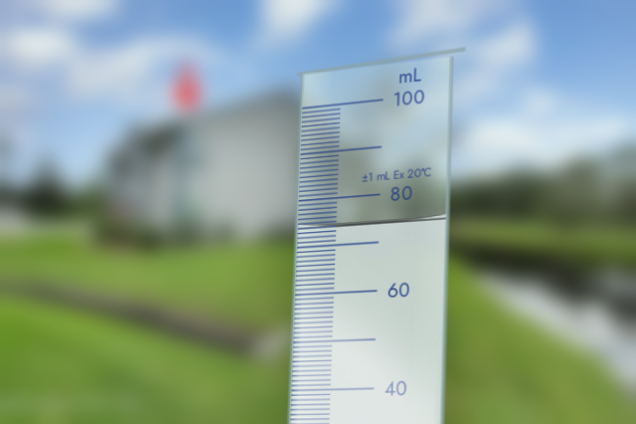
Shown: 74 mL
